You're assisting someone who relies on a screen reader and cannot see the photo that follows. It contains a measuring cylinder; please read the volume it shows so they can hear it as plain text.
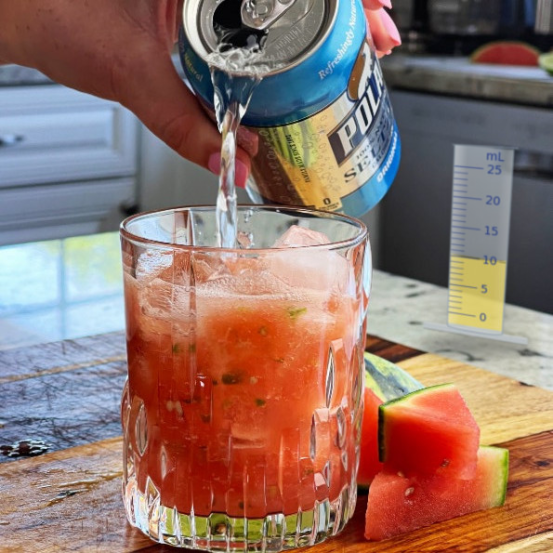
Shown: 10 mL
